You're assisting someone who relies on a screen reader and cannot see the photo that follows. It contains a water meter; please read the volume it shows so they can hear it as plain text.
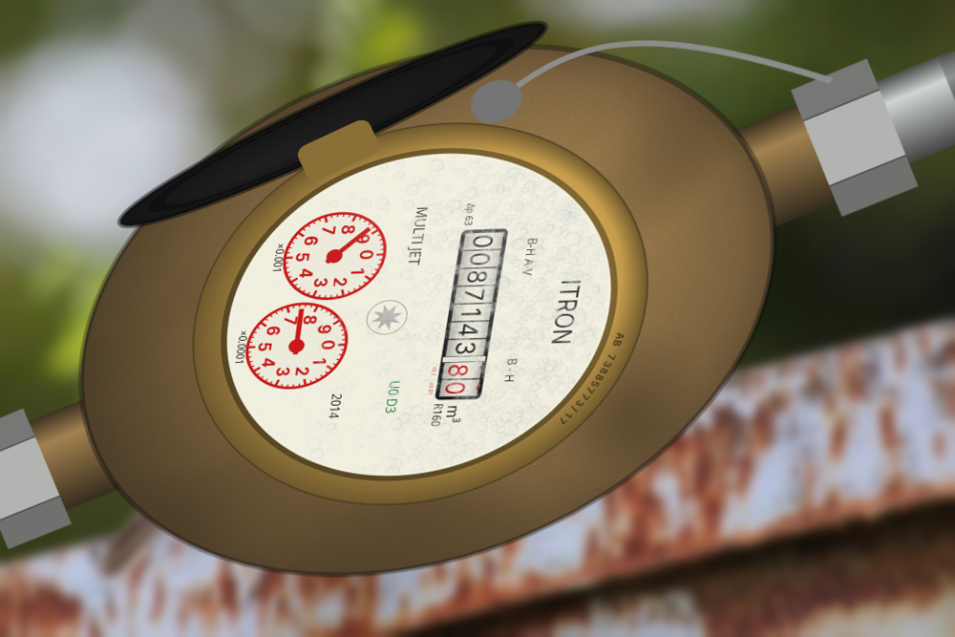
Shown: 87143.7987 m³
